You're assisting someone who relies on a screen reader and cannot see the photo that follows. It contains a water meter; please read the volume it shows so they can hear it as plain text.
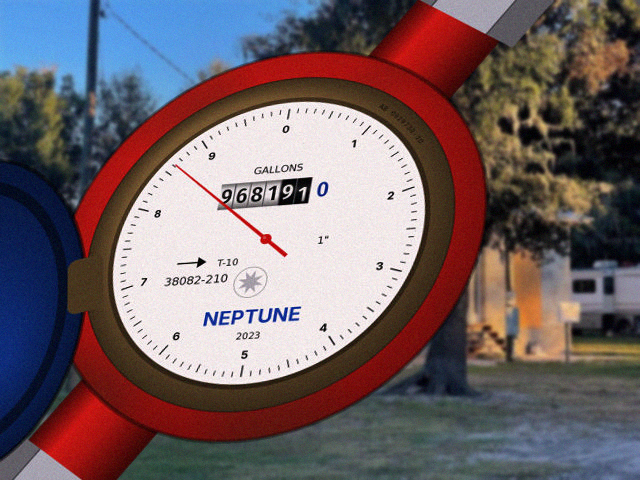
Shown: 9681908.6 gal
